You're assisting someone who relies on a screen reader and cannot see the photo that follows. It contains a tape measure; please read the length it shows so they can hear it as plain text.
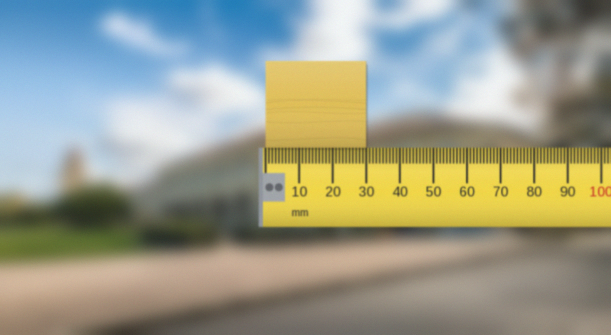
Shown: 30 mm
